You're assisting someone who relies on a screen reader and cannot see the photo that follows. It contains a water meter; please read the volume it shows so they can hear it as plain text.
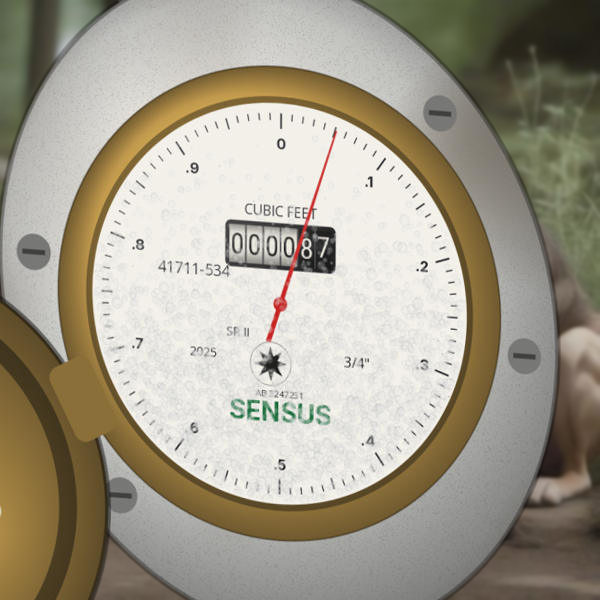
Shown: 87.05 ft³
